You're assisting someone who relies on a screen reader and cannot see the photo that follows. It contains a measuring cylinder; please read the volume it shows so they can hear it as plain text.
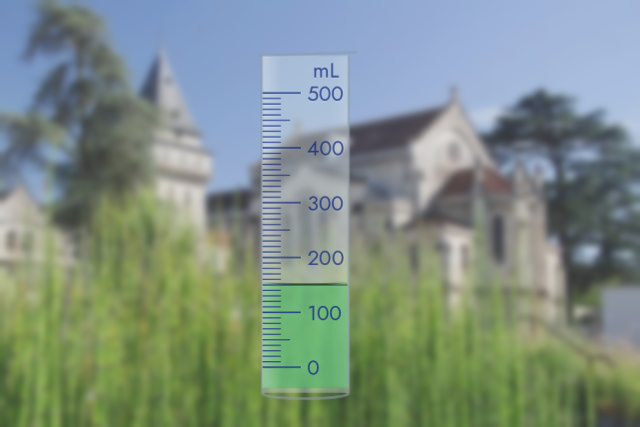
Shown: 150 mL
